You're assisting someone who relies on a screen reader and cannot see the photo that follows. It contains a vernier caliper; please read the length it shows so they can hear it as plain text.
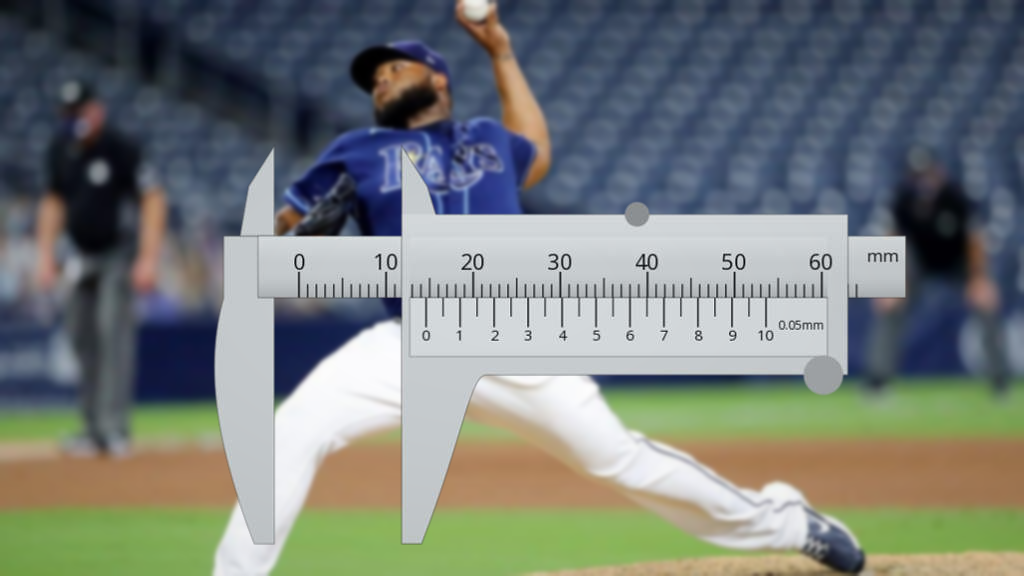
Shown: 14.6 mm
